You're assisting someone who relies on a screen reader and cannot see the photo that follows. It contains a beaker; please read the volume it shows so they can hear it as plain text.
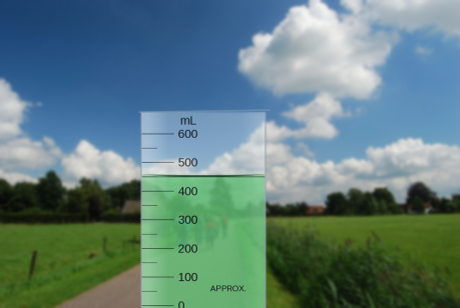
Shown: 450 mL
